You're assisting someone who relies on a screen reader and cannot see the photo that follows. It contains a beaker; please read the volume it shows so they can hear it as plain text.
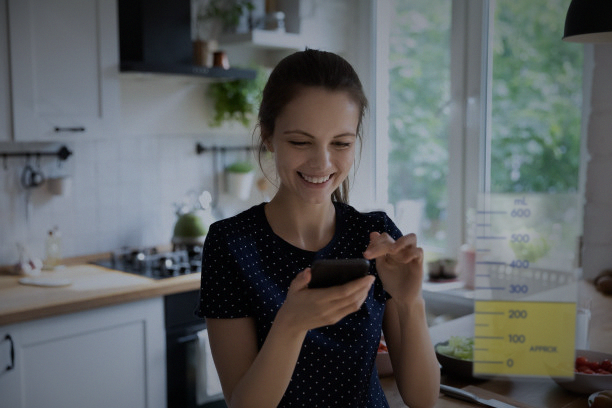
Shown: 250 mL
